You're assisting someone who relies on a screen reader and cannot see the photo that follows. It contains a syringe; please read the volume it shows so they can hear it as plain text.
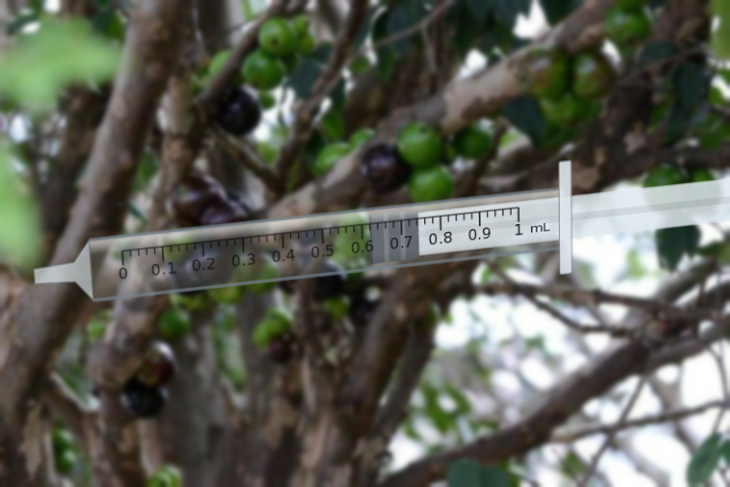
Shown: 0.62 mL
